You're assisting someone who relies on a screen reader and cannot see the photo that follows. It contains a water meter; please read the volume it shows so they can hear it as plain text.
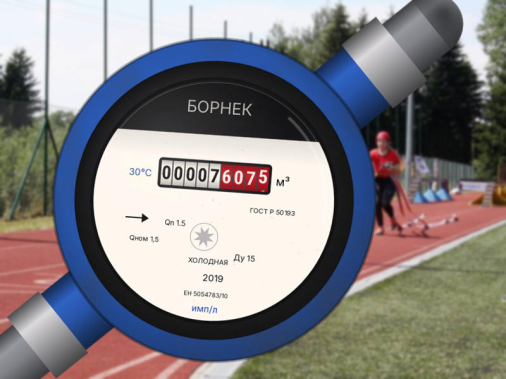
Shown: 7.6075 m³
